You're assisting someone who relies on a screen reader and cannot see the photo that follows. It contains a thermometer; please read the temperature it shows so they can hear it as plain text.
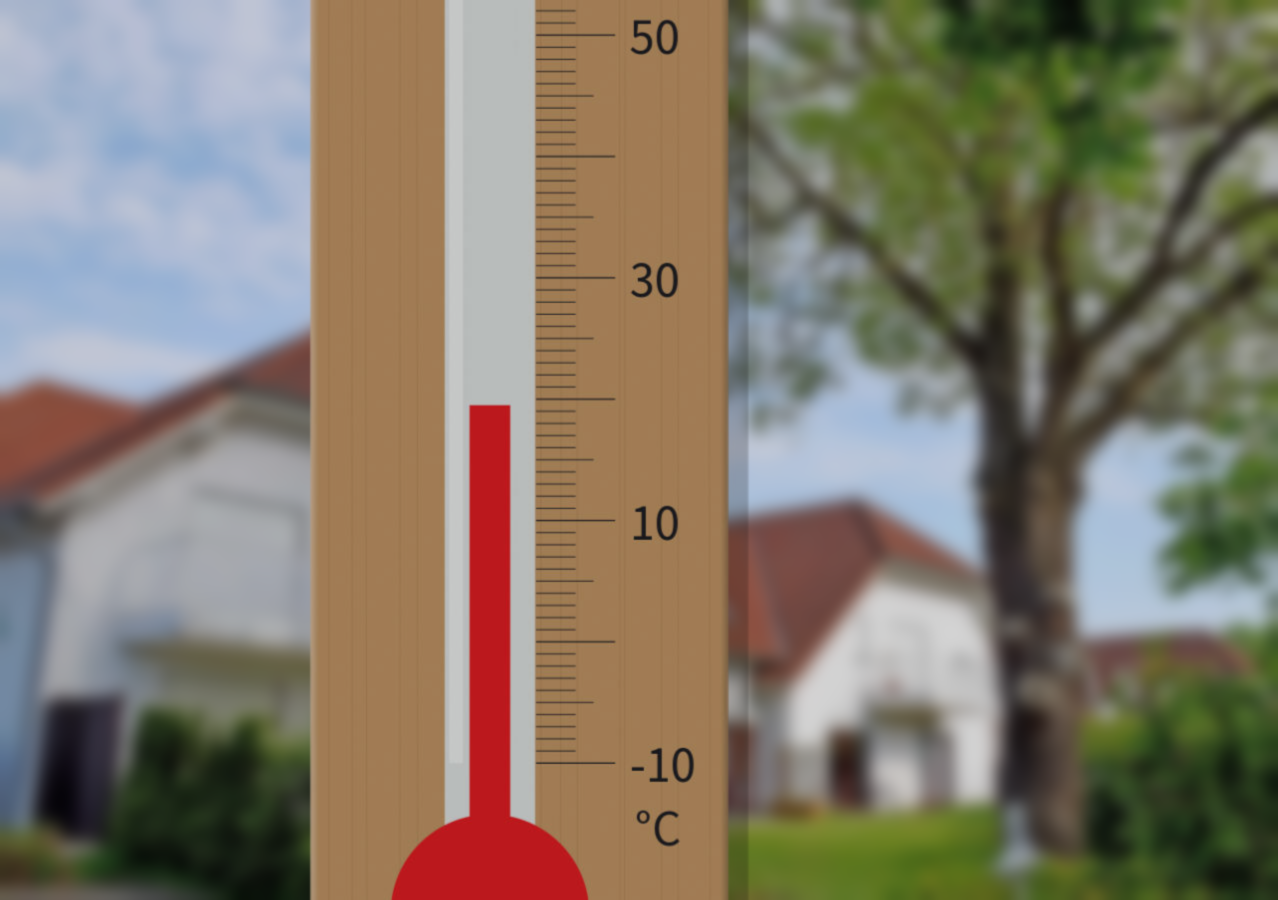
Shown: 19.5 °C
